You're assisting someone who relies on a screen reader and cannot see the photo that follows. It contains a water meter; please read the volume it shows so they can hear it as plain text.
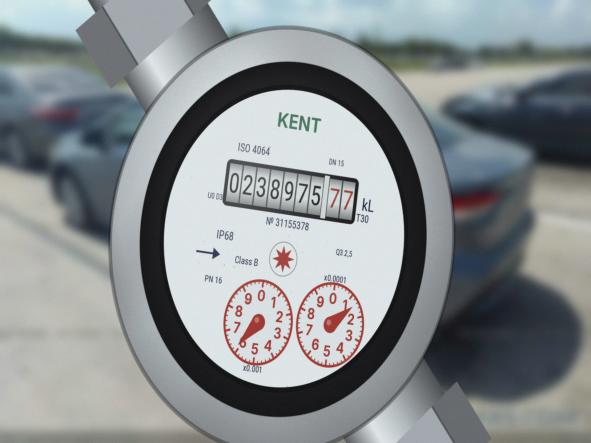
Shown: 238975.7761 kL
